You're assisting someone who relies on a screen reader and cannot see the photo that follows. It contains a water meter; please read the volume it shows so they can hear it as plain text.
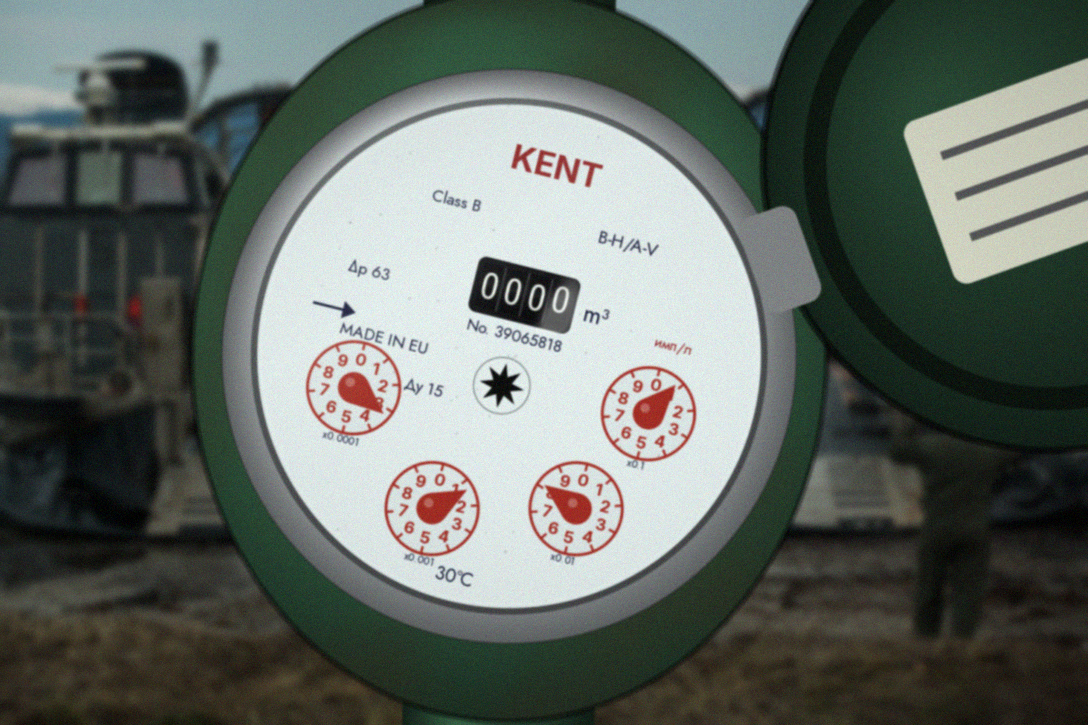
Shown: 0.0813 m³
